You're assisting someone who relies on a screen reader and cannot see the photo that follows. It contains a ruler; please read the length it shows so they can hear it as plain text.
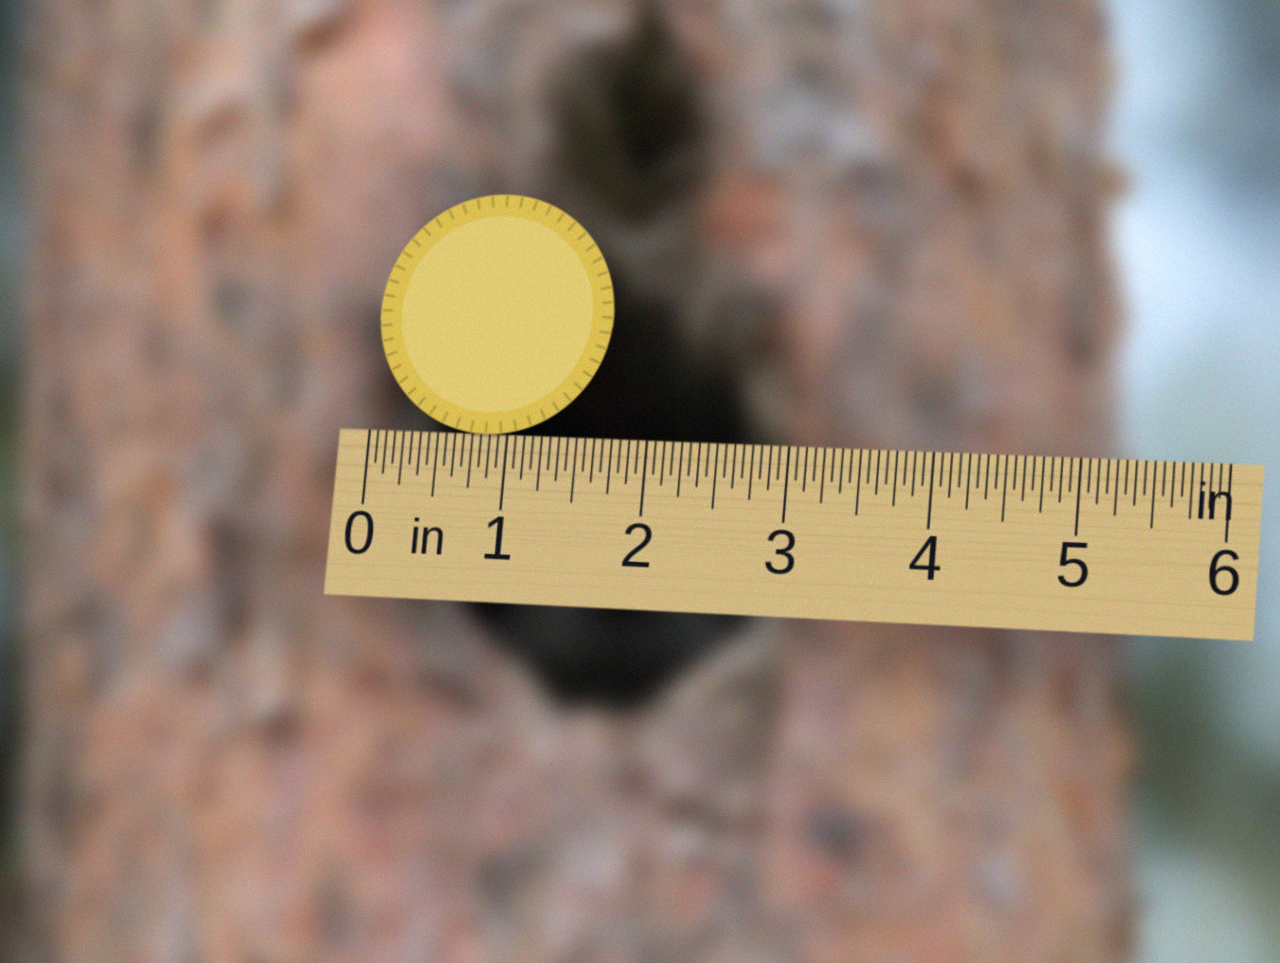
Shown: 1.6875 in
